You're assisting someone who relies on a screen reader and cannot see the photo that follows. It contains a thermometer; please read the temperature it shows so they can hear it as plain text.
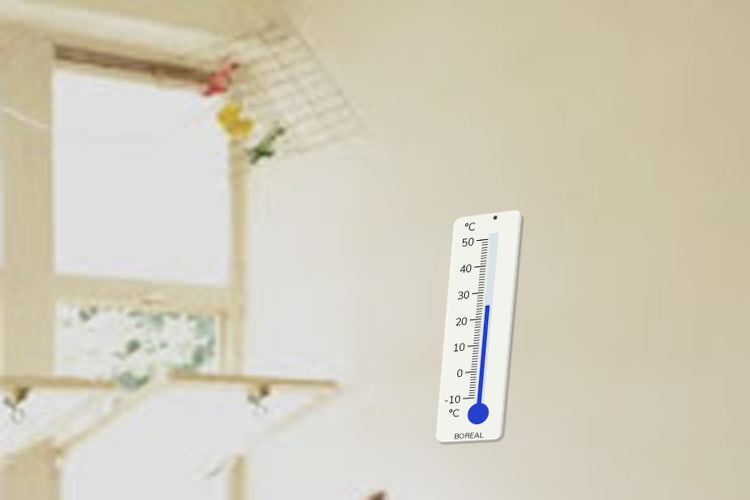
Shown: 25 °C
